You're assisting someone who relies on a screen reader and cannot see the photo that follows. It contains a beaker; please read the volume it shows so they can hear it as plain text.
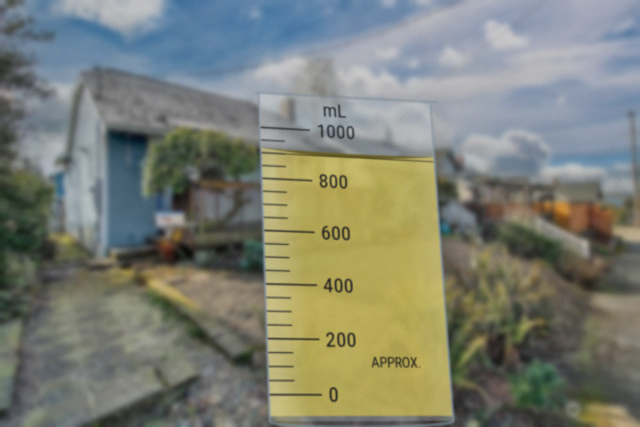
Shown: 900 mL
